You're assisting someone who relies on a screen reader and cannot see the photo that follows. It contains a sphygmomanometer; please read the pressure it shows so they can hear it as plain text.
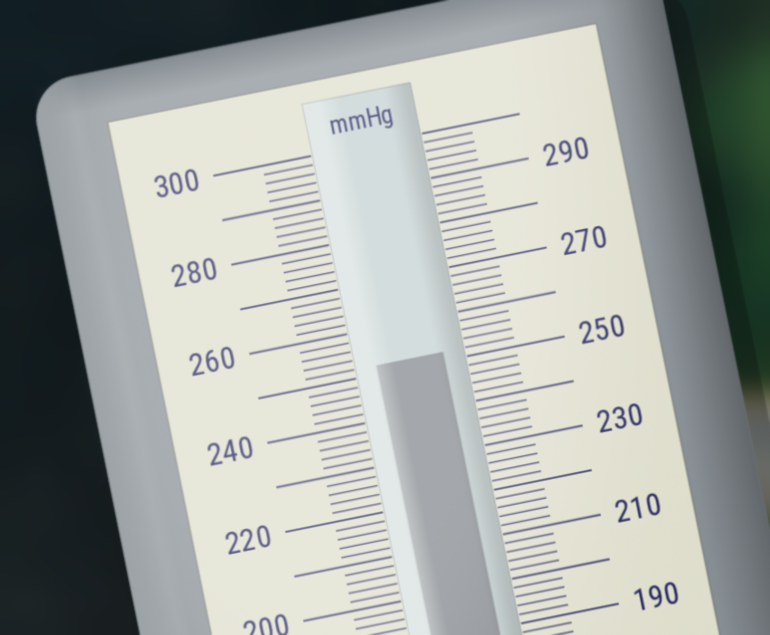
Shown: 252 mmHg
